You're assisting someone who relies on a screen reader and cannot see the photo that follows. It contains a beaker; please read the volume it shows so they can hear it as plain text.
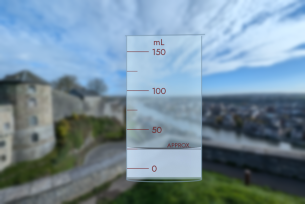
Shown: 25 mL
